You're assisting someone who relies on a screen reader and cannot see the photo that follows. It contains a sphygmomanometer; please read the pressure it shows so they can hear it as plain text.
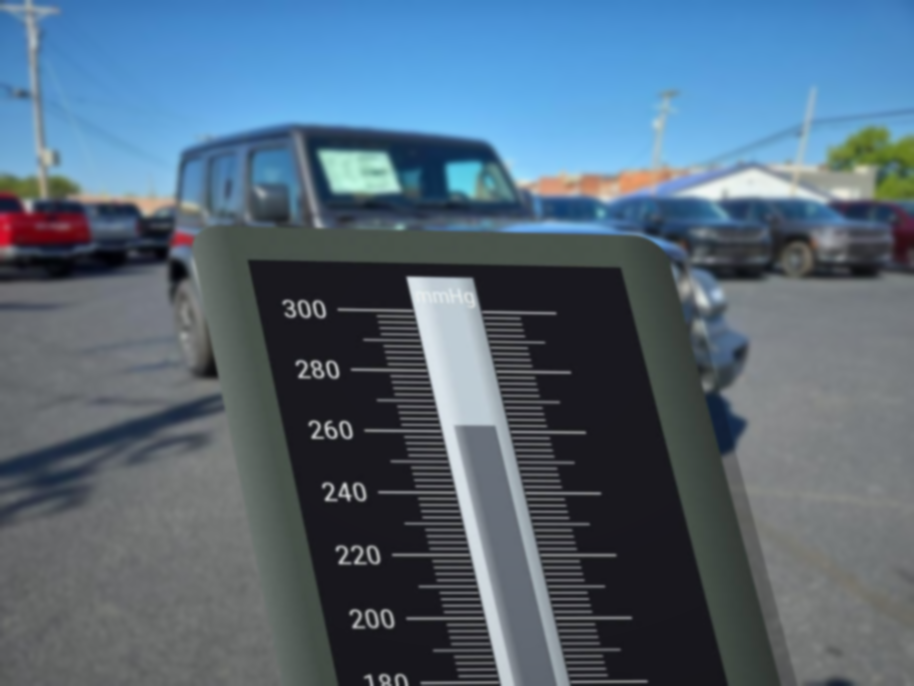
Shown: 262 mmHg
